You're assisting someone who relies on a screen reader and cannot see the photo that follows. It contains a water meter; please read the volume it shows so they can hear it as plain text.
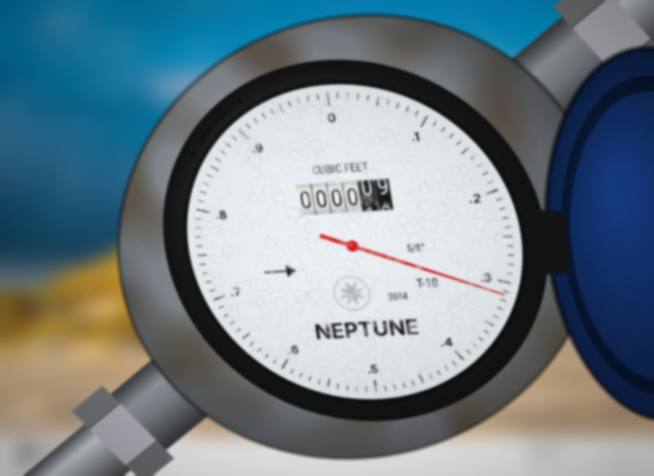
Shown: 9.31 ft³
